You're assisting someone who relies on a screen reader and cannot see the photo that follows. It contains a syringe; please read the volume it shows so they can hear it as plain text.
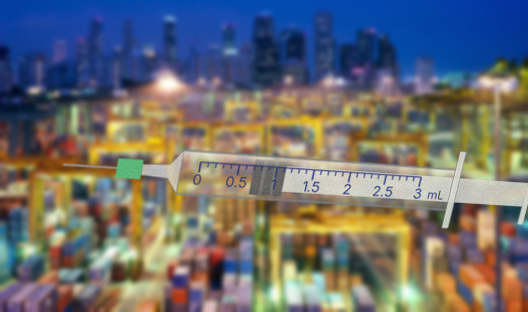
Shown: 0.7 mL
